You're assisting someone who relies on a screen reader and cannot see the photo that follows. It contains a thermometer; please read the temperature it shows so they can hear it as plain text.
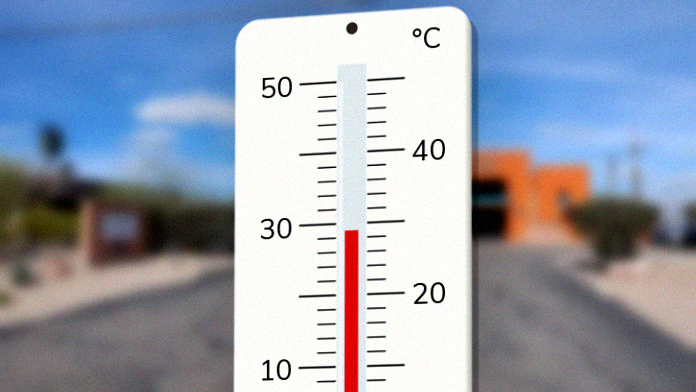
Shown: 29 °C
